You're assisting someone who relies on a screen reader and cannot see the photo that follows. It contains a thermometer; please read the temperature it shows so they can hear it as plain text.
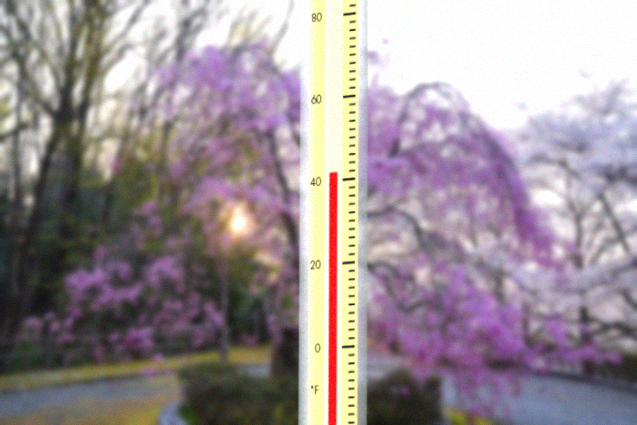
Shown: 42 °F
